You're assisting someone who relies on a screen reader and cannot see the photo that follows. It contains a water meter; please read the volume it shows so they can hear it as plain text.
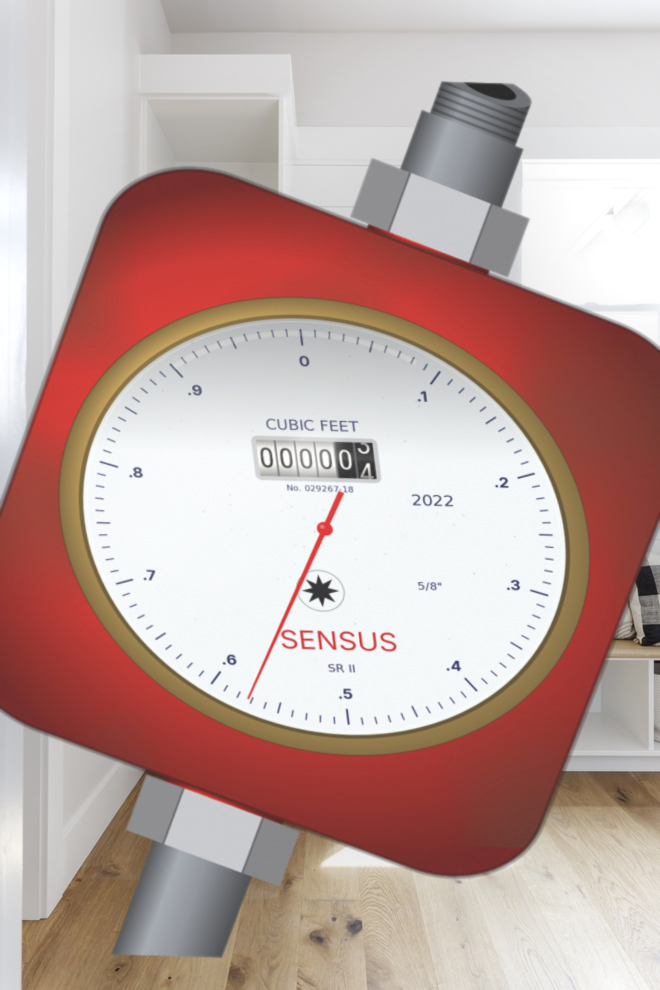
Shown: 3.57 ft³
